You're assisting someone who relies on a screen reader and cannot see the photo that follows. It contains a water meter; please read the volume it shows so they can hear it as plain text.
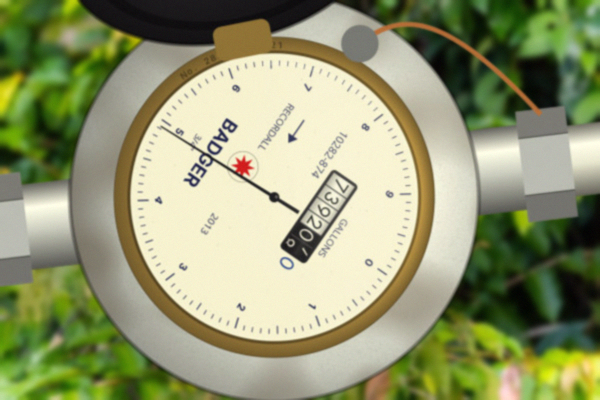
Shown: 7392074.9 gal
